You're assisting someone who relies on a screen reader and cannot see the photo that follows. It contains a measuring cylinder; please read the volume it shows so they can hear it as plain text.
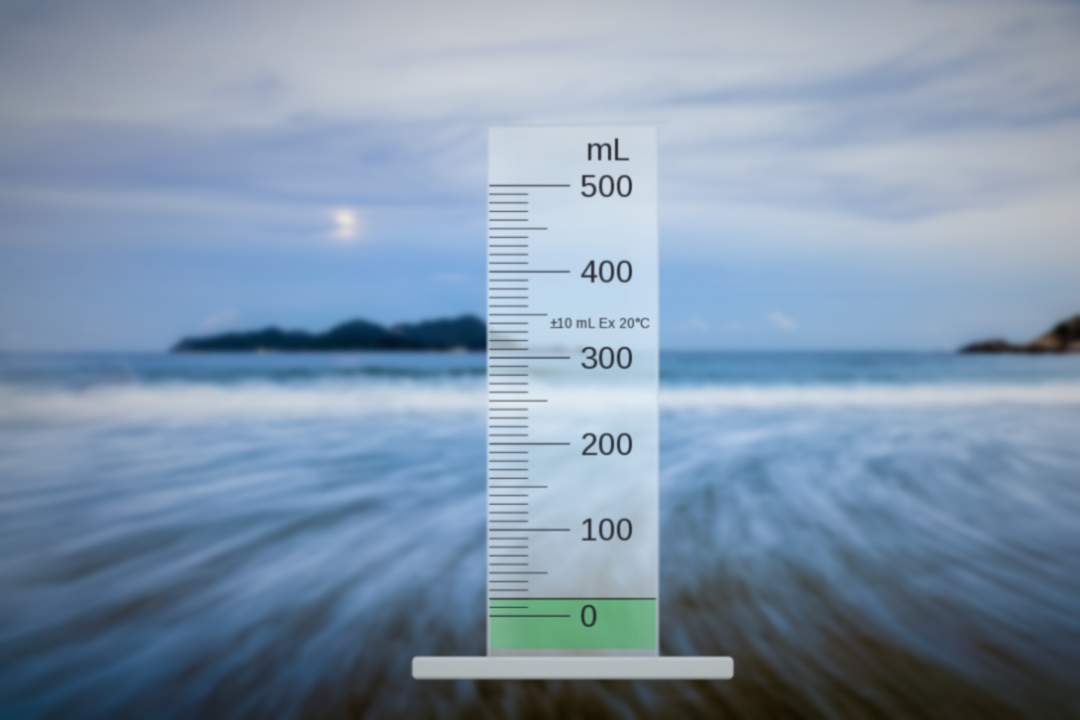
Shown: 20 mL
